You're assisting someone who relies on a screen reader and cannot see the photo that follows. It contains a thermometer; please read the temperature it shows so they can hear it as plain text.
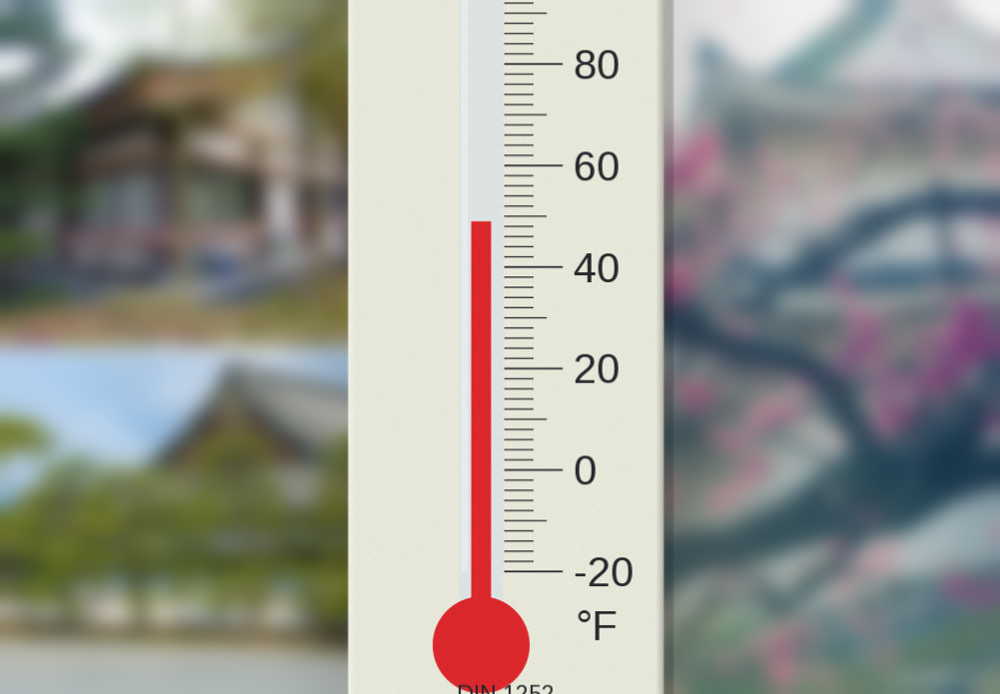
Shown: 49 °F
